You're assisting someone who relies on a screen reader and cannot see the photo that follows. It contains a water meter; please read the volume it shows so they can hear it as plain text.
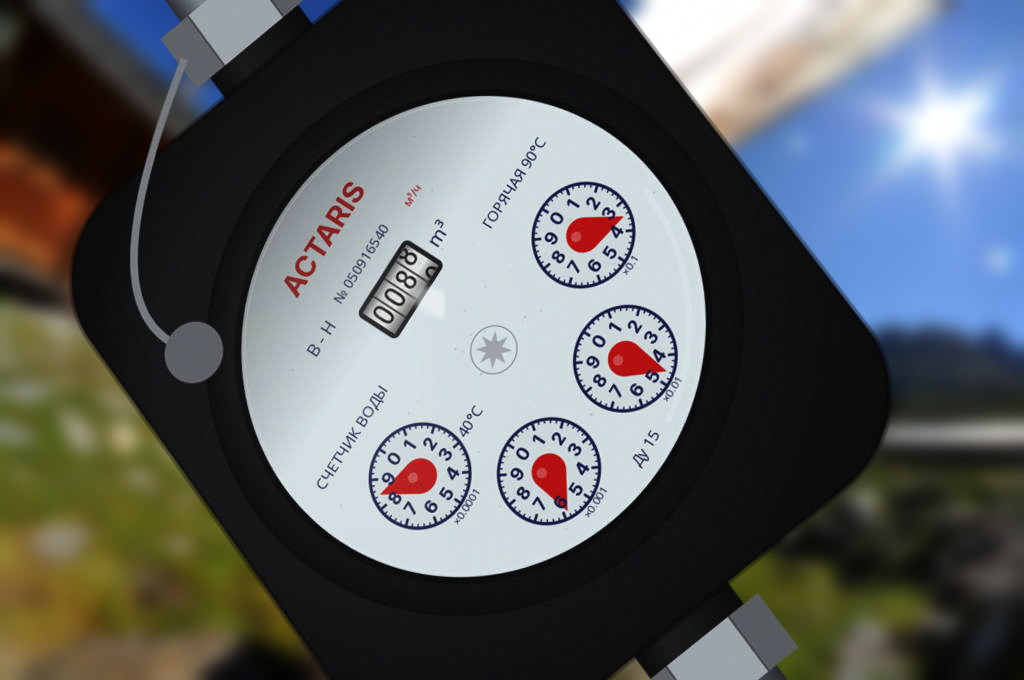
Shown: 88.3458 m³
